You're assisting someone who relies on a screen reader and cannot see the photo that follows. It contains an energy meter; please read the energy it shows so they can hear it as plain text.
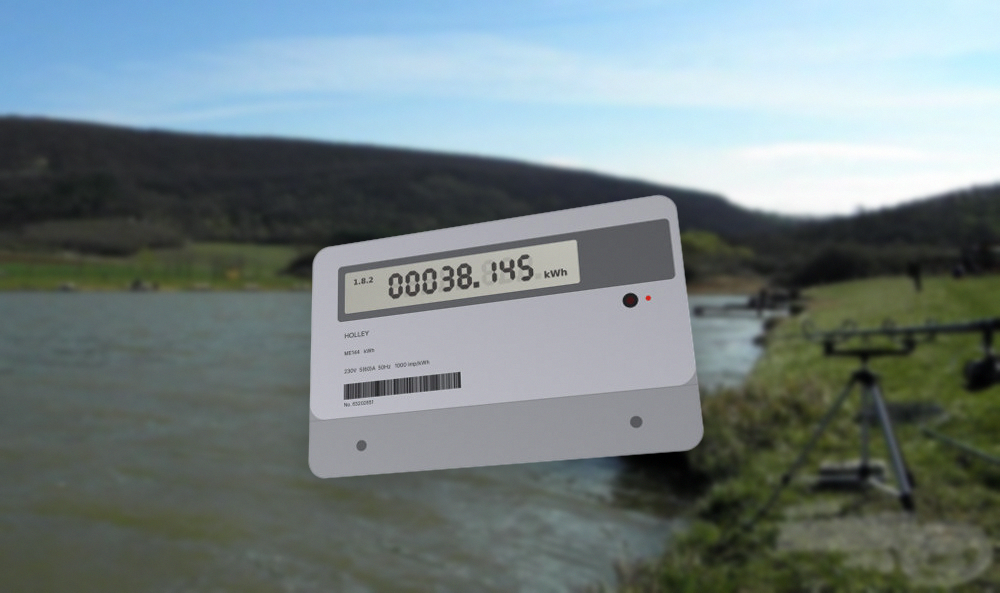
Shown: 38.145 kWh
